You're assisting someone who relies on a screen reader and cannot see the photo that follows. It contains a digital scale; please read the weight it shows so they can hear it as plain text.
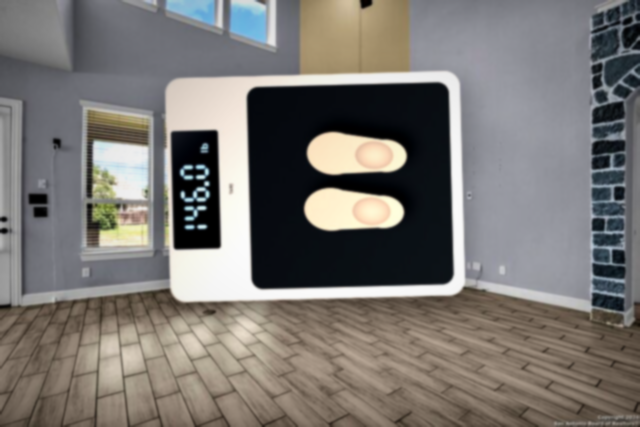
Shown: 146.0 lb
